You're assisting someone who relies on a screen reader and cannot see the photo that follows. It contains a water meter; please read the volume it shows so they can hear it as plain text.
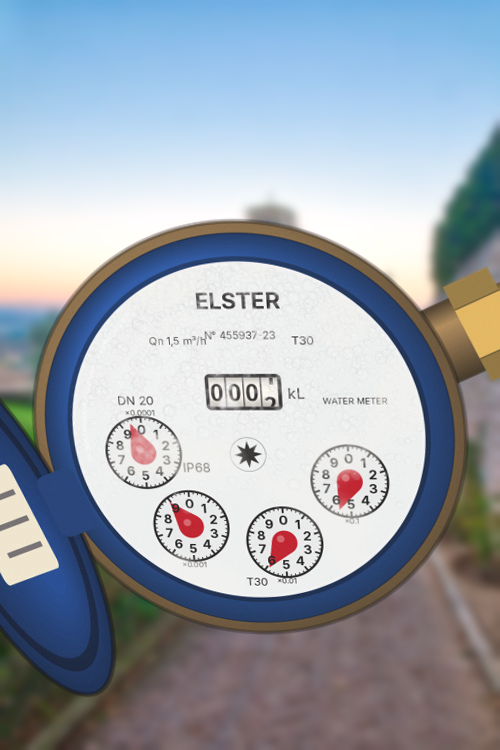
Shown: 1.5589 kL
